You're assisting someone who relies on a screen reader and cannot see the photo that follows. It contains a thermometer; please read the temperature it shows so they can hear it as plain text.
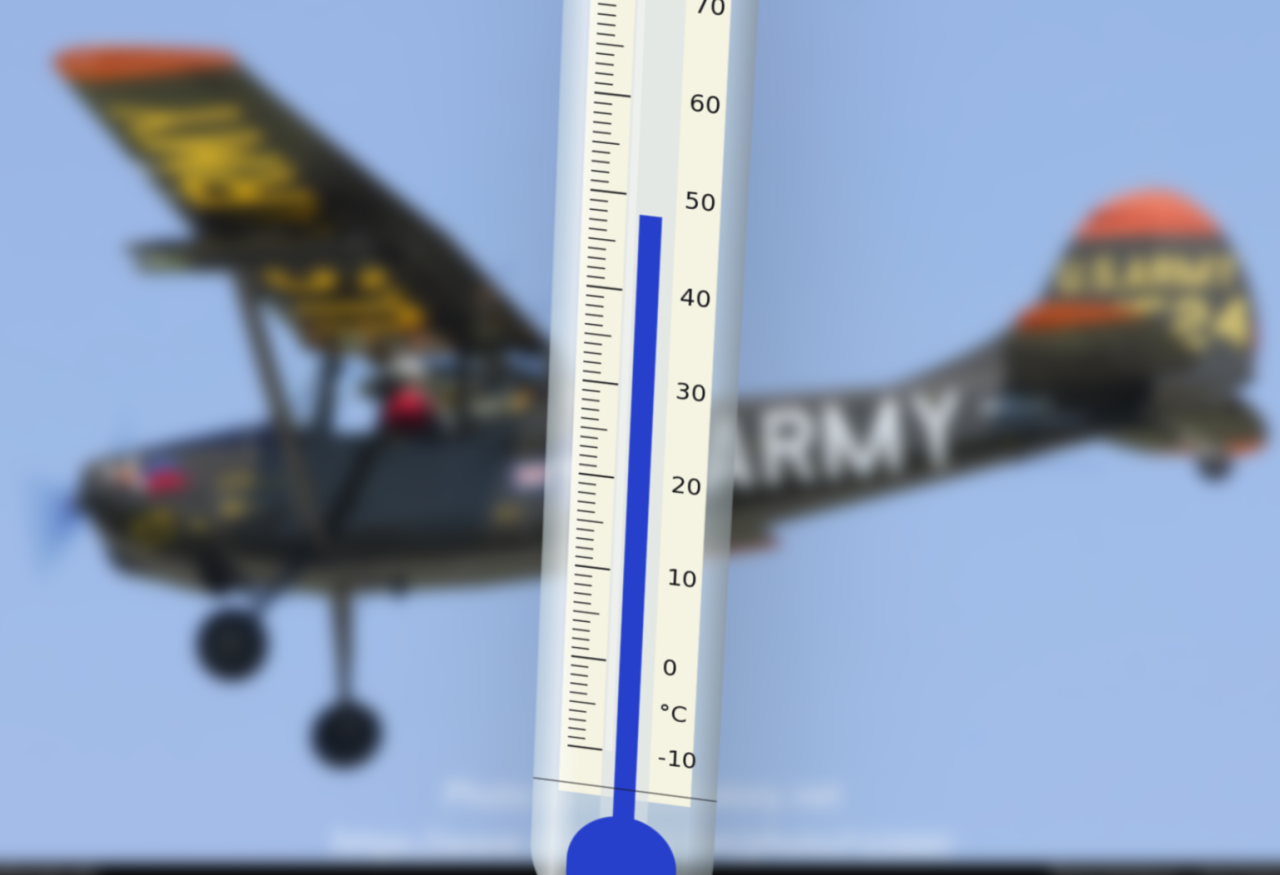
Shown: 48 °C
